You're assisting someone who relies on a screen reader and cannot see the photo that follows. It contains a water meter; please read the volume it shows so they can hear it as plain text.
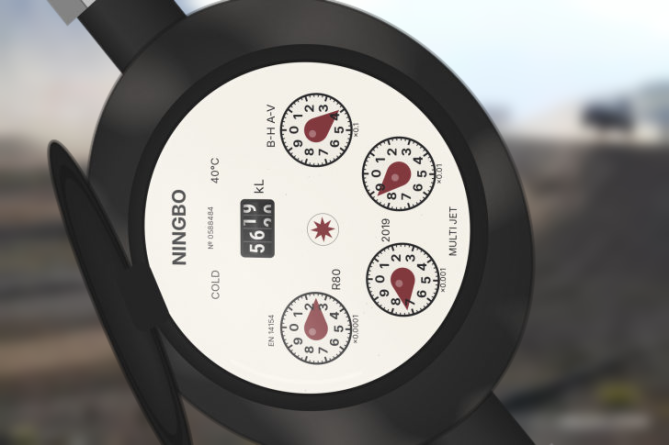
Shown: 5619.3872 kL
